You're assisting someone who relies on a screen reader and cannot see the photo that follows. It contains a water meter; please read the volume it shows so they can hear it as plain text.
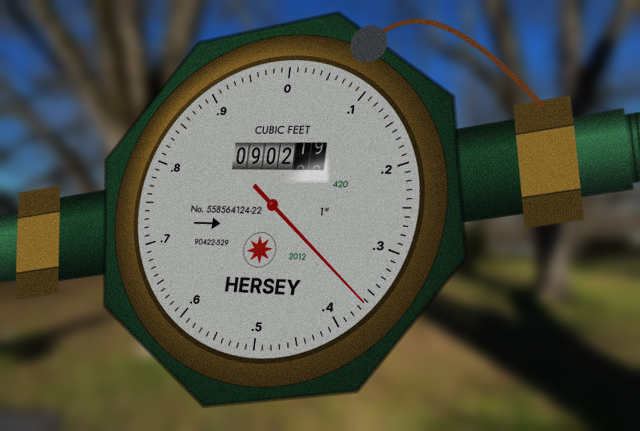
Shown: 90219.36 ft³
